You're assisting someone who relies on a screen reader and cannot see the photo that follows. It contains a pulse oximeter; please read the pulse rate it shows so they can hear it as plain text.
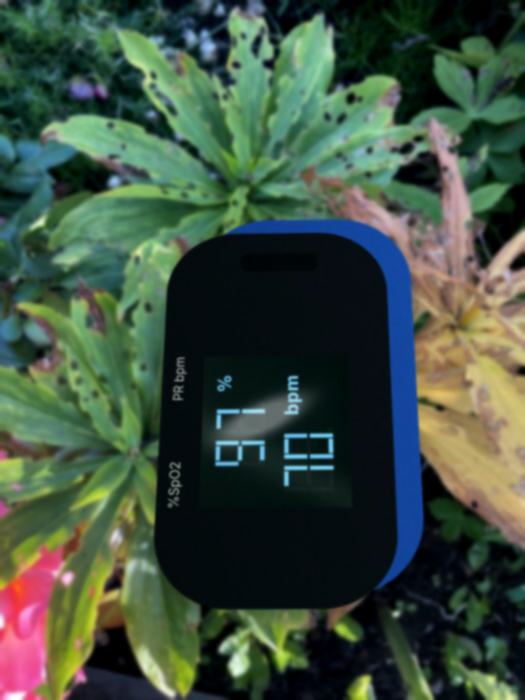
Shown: 70 bpm
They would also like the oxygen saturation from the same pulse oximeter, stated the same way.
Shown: 97 %
